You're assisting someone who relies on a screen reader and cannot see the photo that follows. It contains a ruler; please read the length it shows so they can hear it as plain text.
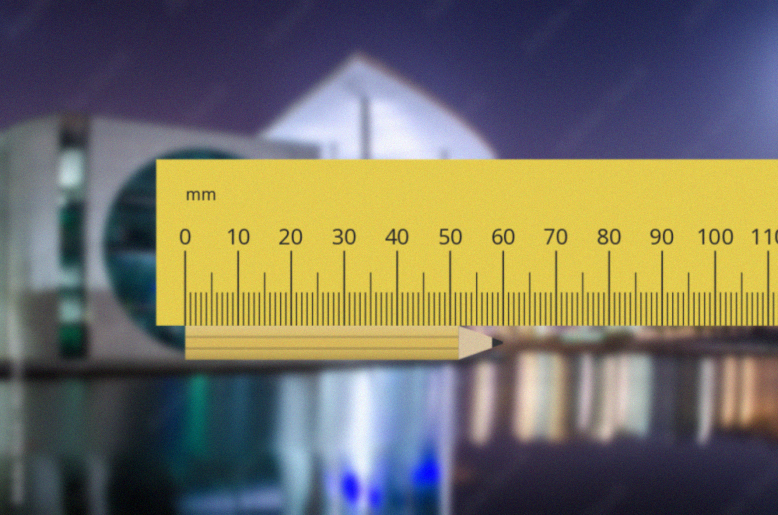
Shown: 60 mm
